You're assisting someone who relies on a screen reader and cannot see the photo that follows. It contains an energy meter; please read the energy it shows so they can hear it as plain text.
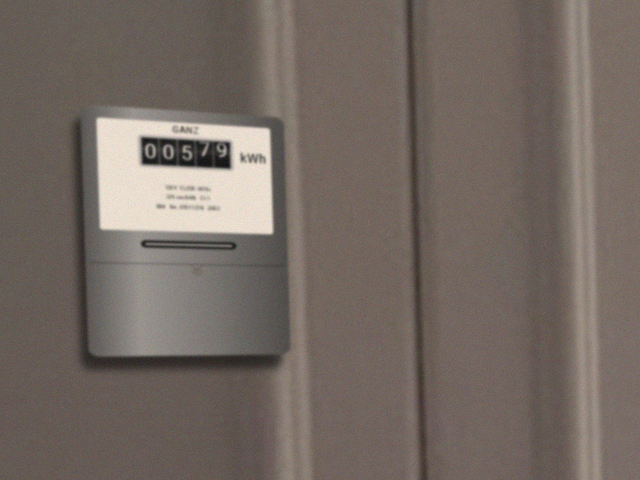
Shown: 579 kWh
